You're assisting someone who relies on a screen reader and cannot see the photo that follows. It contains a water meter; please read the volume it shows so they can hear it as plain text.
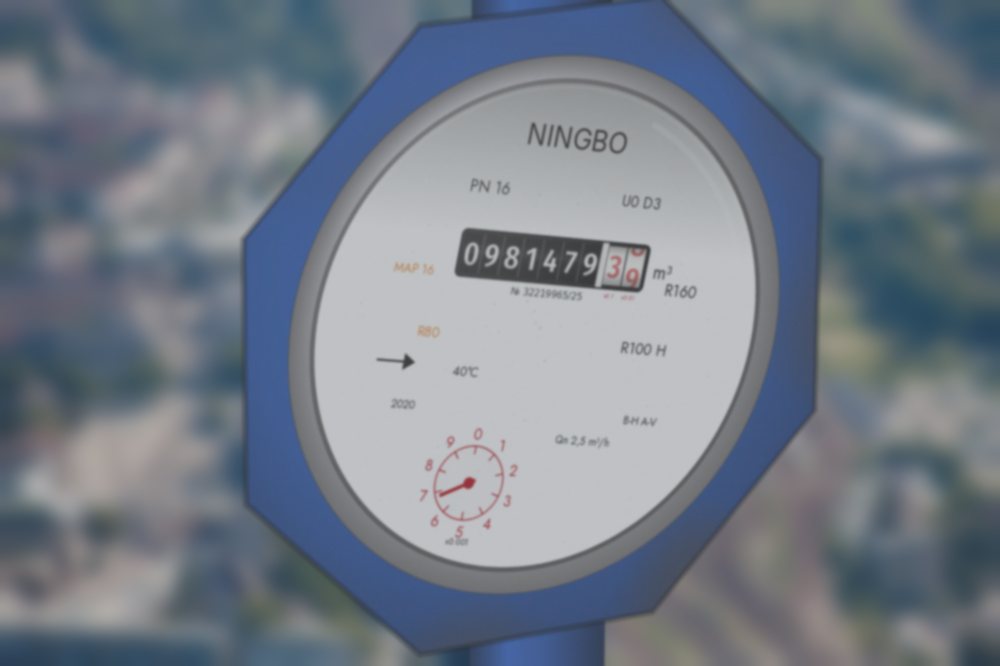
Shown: 981479.386 m³
